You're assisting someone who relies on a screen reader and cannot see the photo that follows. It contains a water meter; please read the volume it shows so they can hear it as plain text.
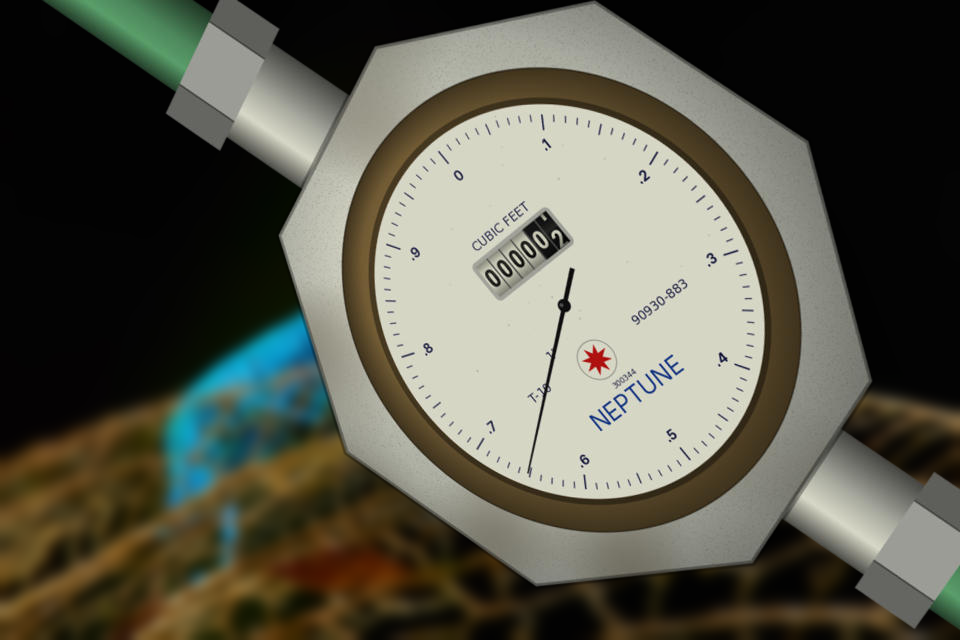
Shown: 1.65 ft³
